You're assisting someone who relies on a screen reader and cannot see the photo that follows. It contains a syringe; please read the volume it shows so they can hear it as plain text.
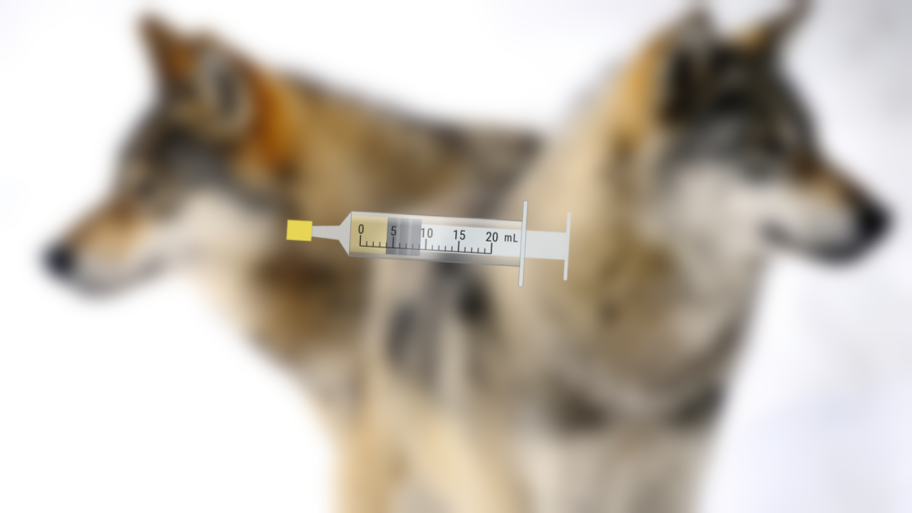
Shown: 4 mL
